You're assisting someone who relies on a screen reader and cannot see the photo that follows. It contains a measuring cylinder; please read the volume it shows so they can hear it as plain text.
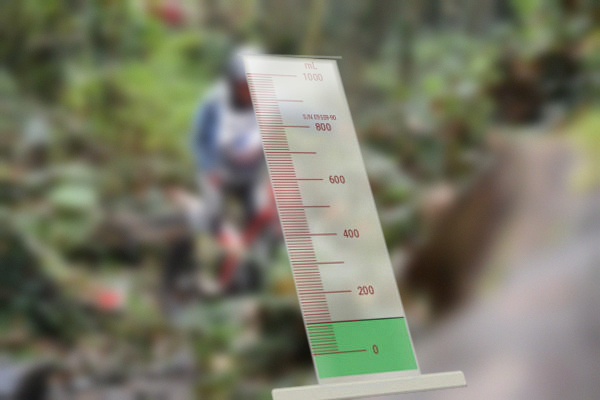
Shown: 100 mL
